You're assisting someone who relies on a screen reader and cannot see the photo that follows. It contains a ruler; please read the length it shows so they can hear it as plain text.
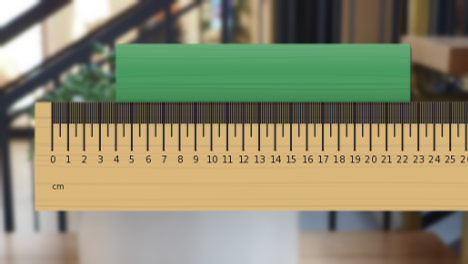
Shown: 18.5 cm
